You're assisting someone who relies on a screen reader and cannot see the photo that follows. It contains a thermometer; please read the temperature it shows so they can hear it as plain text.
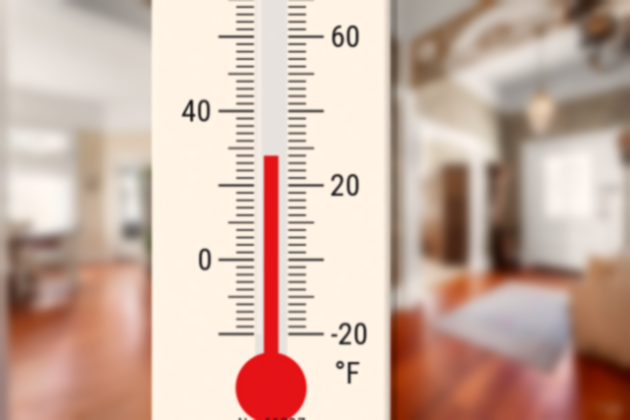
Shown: 28 °F
